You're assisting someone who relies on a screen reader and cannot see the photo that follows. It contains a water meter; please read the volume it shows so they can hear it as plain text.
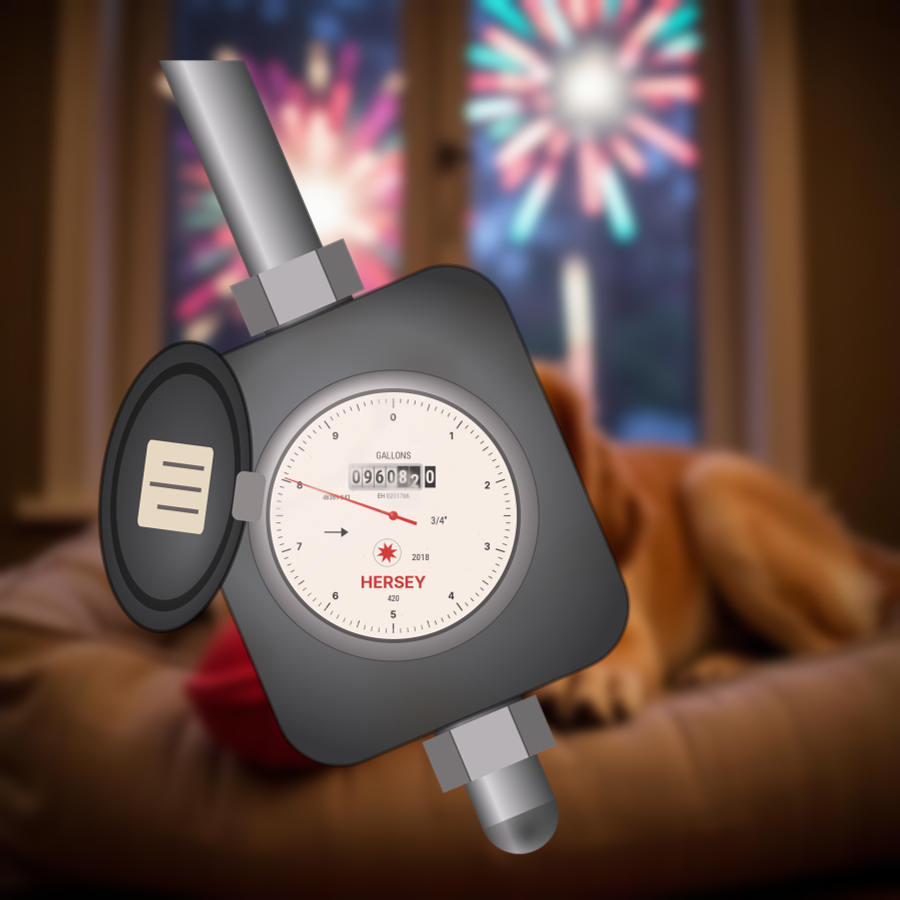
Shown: 960818.0 gal
